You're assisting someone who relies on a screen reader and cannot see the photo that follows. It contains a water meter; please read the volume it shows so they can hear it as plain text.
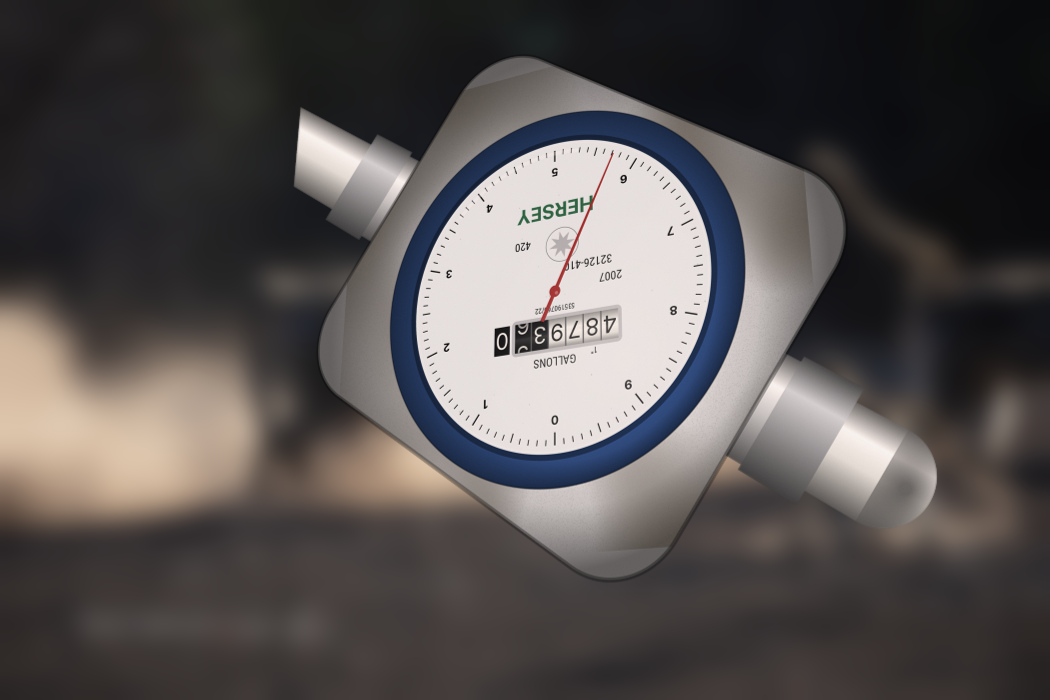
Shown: 4879355.7 gal
